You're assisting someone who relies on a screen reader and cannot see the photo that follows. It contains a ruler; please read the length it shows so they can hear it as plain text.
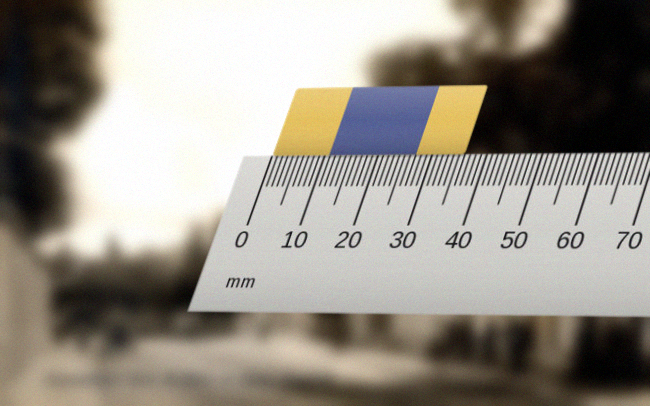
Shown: 36 mm
